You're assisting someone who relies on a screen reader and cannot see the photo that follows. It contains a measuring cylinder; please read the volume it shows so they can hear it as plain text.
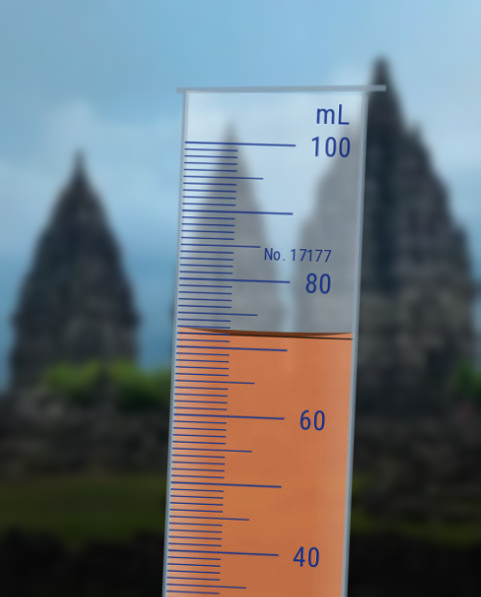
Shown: 72 mL
